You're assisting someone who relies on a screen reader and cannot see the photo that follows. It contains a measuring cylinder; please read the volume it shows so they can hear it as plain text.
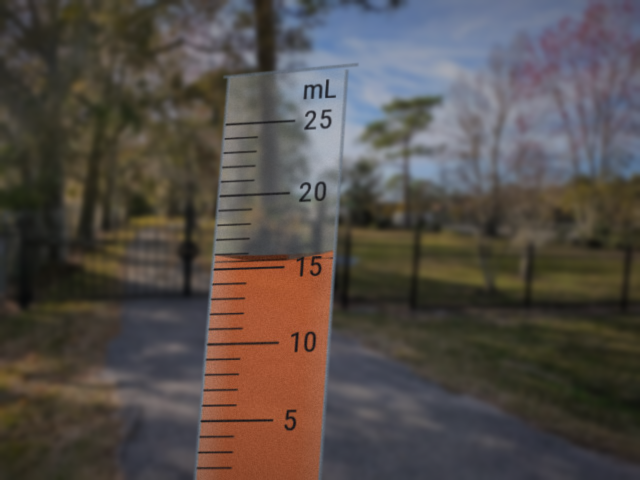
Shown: 15.5 mL
